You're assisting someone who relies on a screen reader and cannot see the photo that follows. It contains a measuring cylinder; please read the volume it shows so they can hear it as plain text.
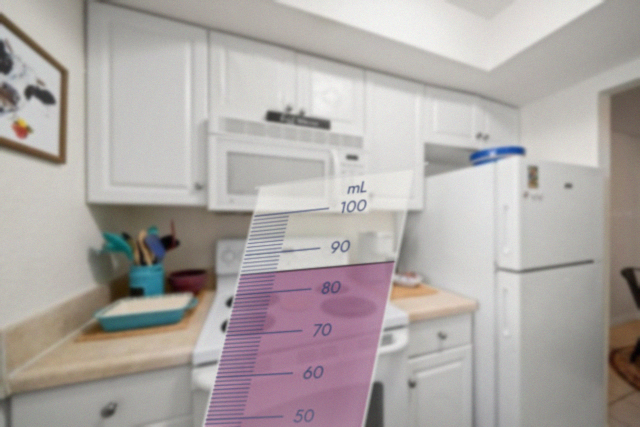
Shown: 85 mL
